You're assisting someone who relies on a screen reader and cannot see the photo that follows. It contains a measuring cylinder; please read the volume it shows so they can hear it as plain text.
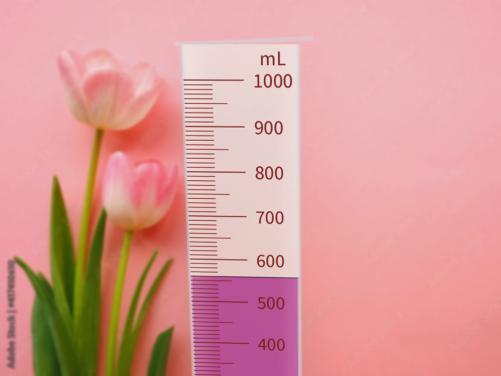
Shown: 560 mL
